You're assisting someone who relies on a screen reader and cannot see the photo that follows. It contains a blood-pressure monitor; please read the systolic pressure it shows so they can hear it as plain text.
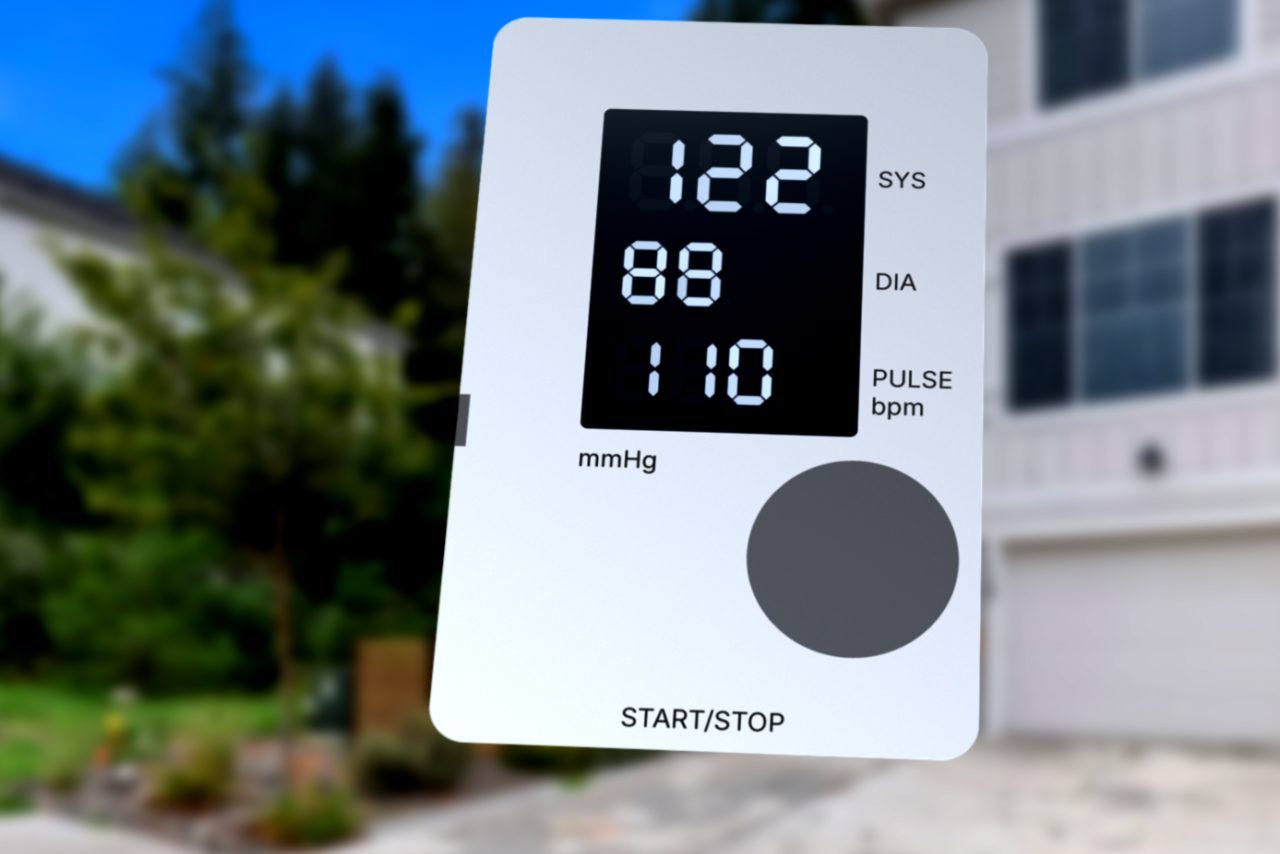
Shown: 122 mmHg
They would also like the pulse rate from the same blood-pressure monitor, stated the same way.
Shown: 110 bpm
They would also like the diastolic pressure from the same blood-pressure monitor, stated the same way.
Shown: 88 mmHg
